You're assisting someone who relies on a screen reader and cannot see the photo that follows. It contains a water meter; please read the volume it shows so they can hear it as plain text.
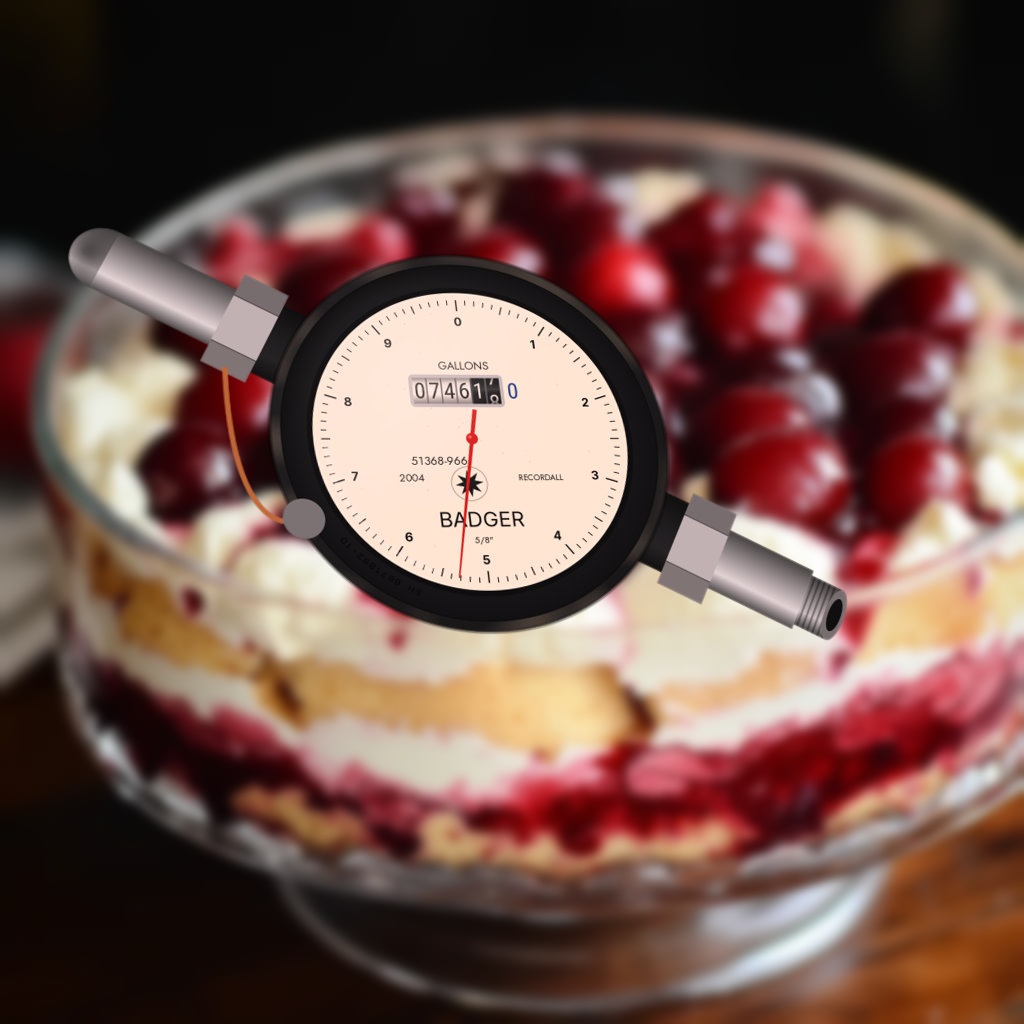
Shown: 746175.3 gal
